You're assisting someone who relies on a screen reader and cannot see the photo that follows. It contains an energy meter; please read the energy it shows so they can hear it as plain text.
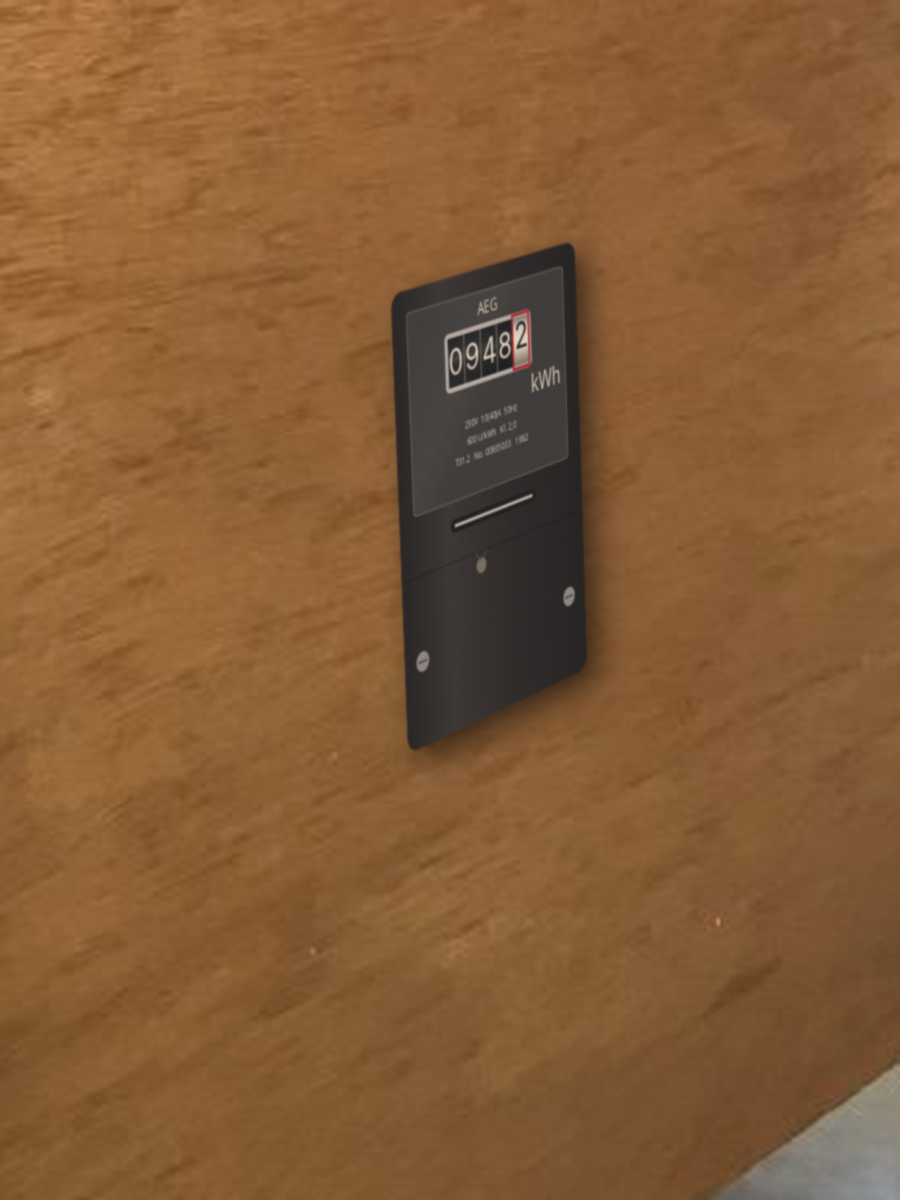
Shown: 948.2 kWh
